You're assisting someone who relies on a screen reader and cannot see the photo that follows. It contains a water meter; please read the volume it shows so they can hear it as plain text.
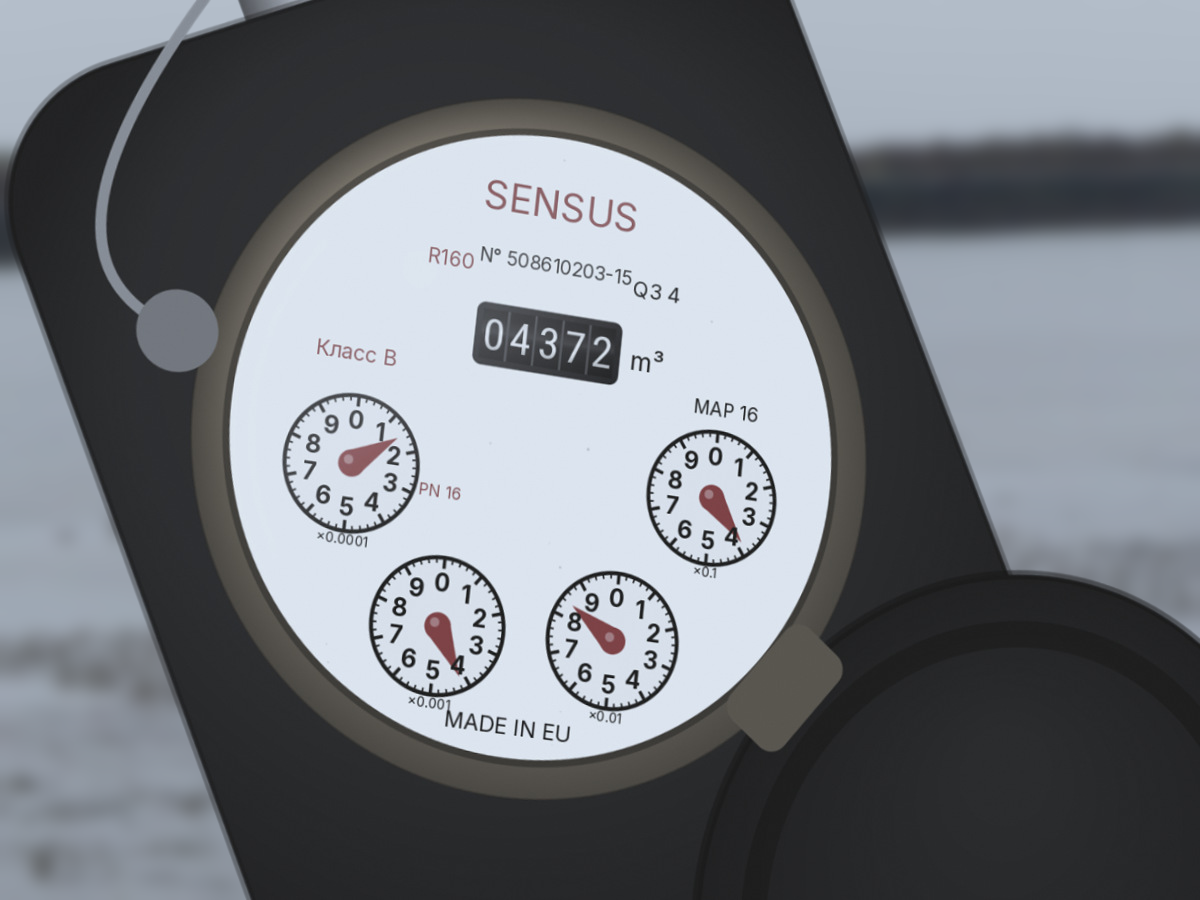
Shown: 4372.3841 m³
